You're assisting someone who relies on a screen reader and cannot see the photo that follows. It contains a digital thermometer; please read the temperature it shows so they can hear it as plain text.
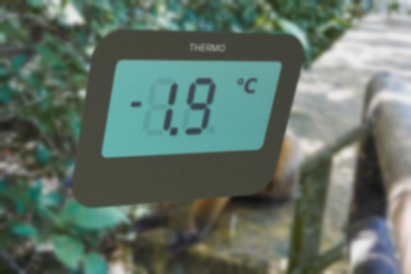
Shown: -1.9 °C
